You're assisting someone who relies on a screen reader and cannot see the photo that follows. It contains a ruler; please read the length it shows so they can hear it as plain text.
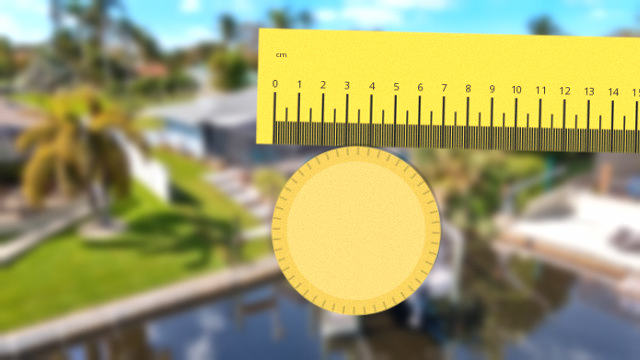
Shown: 7 cm
